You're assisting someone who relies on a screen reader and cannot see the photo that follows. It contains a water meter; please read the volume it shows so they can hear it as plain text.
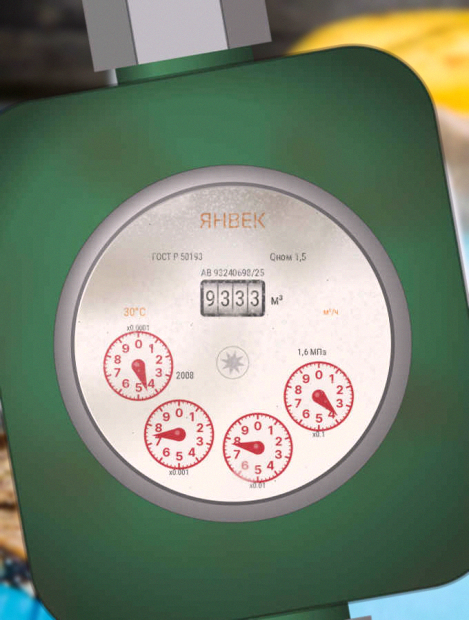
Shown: 9333.3774 m³
